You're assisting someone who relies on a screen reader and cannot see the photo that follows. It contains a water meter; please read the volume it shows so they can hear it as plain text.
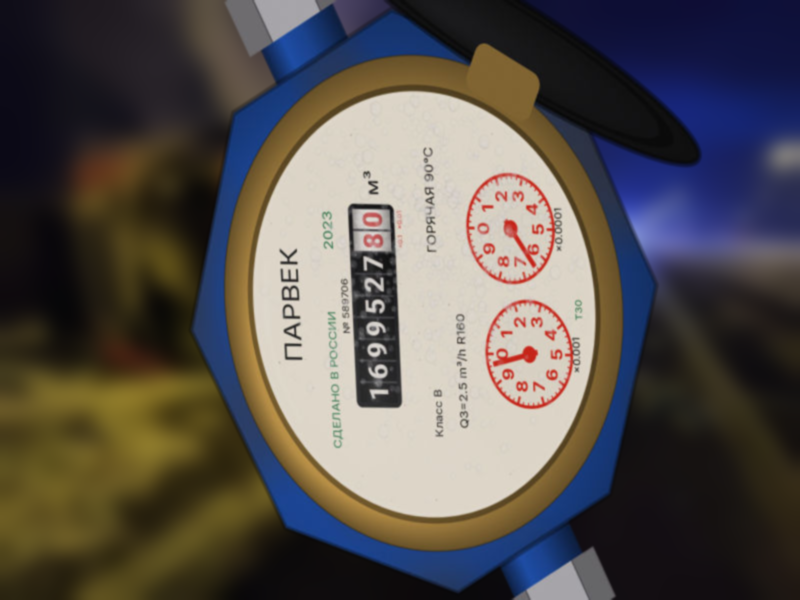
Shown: 1699527.7996 m³
